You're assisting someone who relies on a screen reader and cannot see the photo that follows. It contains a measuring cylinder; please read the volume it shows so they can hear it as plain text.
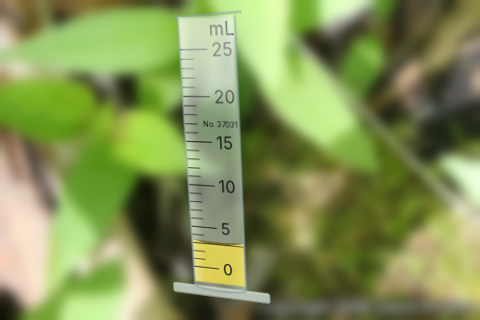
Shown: 3 mL
